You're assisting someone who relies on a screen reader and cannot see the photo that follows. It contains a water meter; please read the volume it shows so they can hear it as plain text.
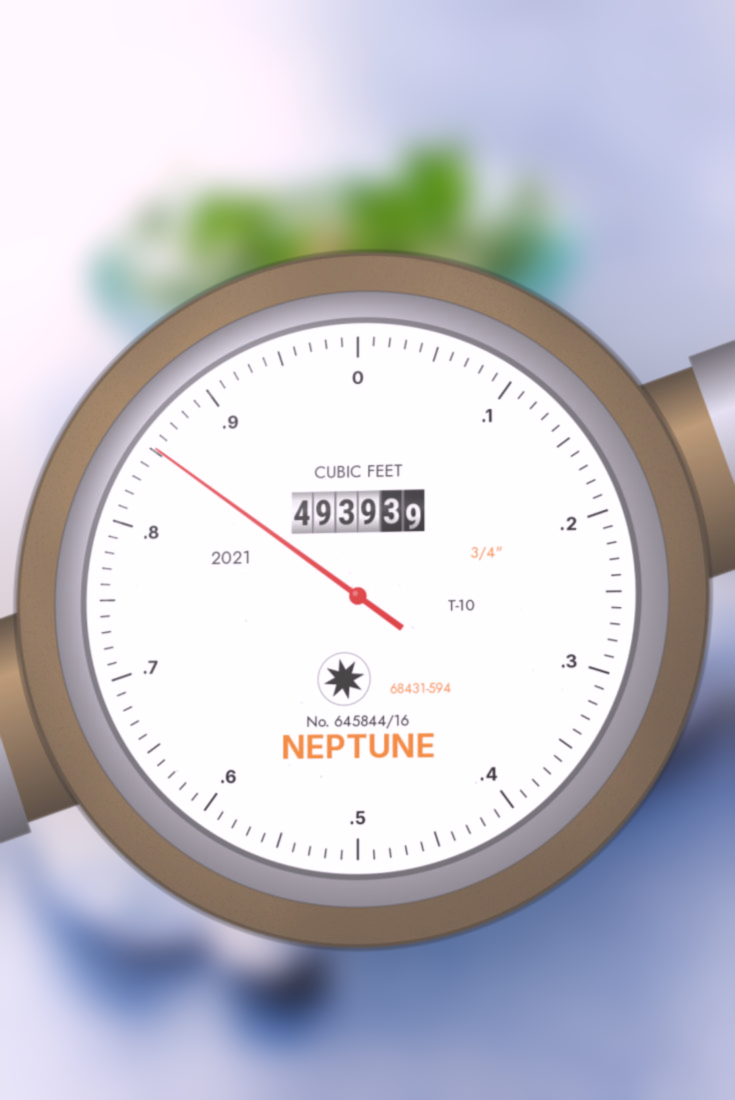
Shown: 493938.85 ft³
